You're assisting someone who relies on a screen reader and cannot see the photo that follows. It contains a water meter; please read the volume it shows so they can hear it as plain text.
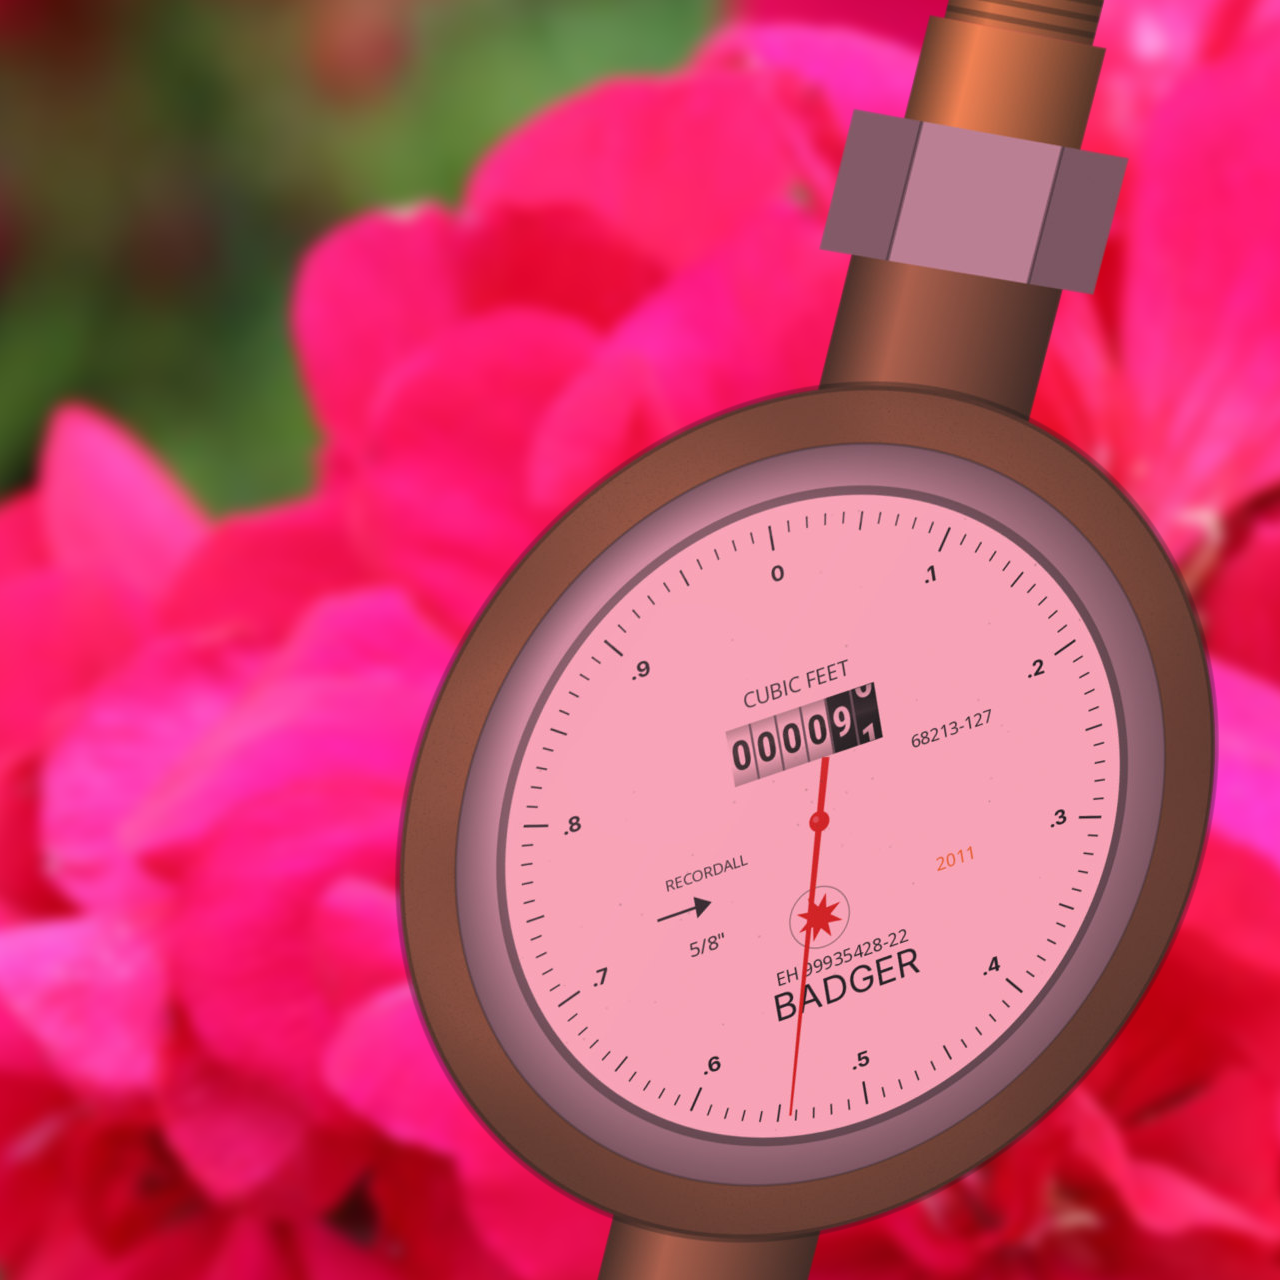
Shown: 90.54 ft³
